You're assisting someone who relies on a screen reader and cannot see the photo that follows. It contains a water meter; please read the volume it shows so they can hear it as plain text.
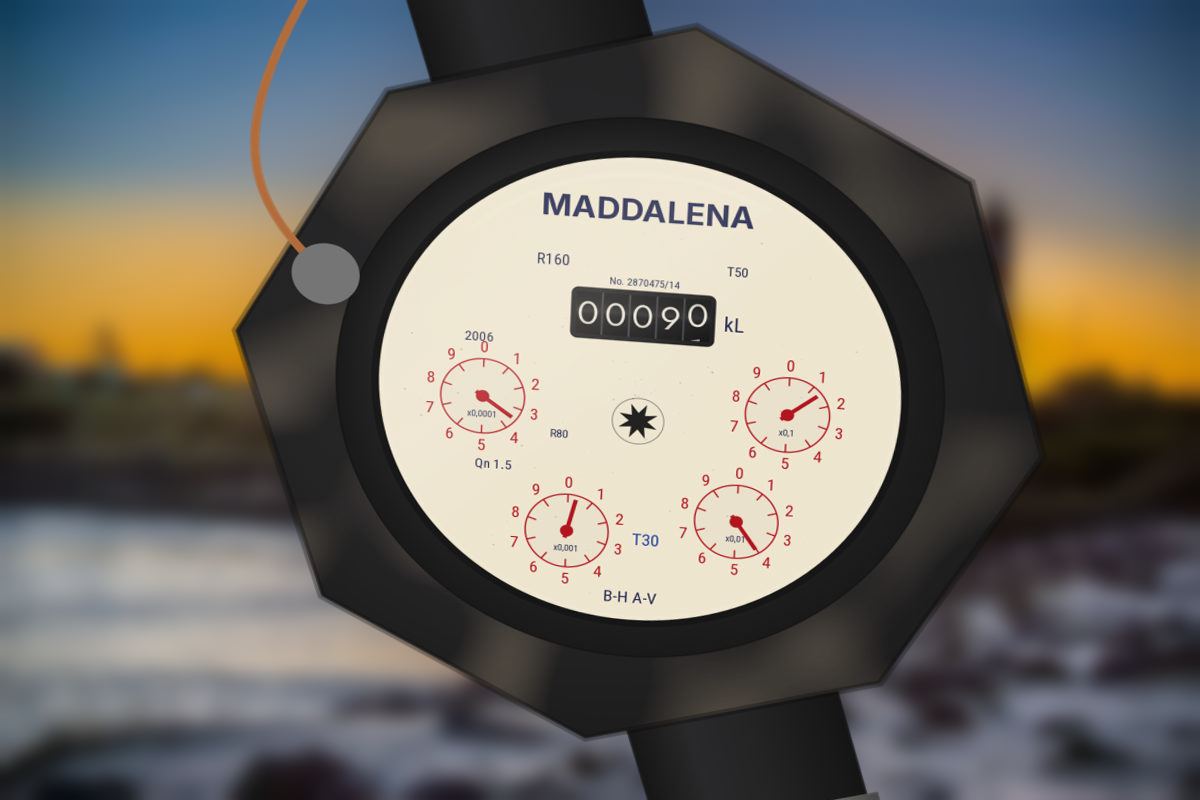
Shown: 90.1403 kL
